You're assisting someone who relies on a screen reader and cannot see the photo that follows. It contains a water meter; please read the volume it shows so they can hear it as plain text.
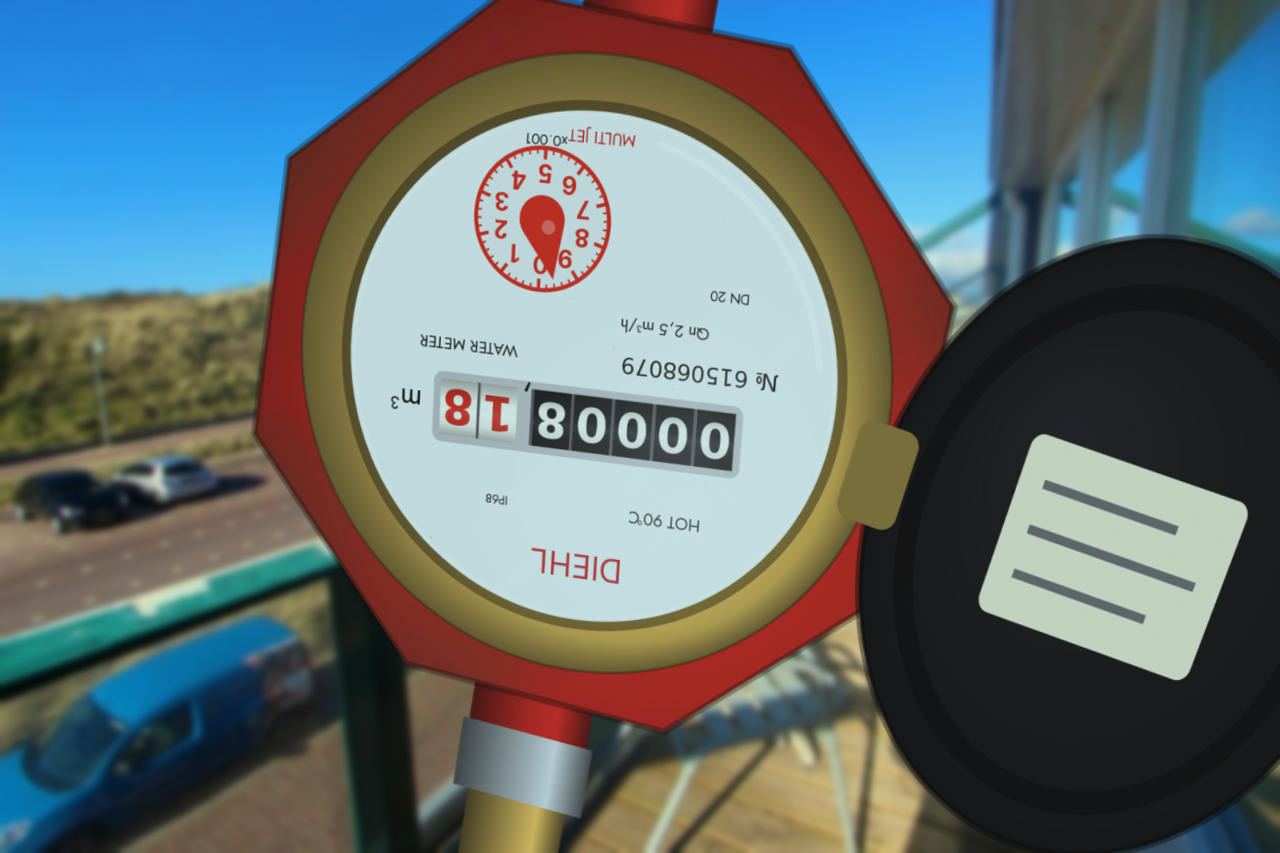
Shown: 8.179 m³
